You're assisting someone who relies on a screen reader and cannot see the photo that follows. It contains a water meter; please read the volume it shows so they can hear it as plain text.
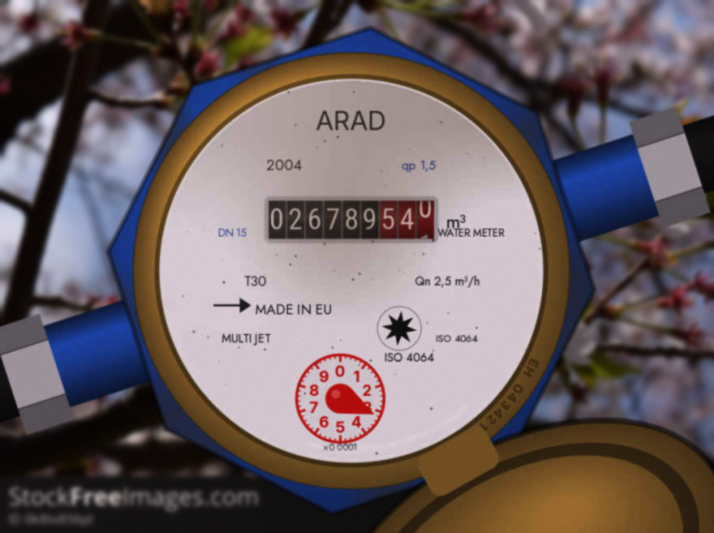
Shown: 26789.5403 m³
